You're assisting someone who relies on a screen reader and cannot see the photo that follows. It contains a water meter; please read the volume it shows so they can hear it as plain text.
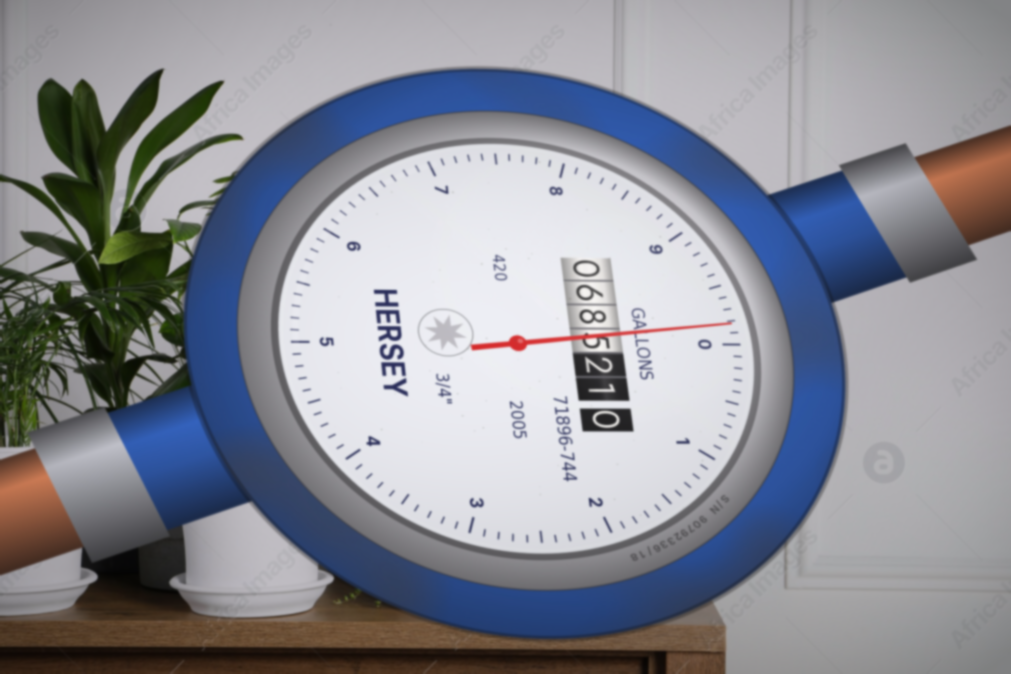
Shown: 685209.8 gal
